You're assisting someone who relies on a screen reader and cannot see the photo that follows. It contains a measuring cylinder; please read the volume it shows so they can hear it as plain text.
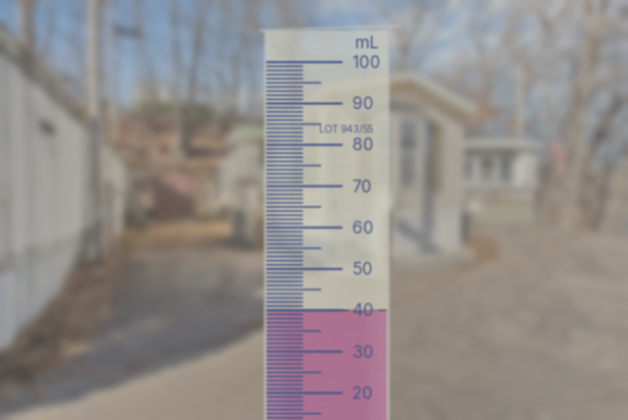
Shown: 40 mL
